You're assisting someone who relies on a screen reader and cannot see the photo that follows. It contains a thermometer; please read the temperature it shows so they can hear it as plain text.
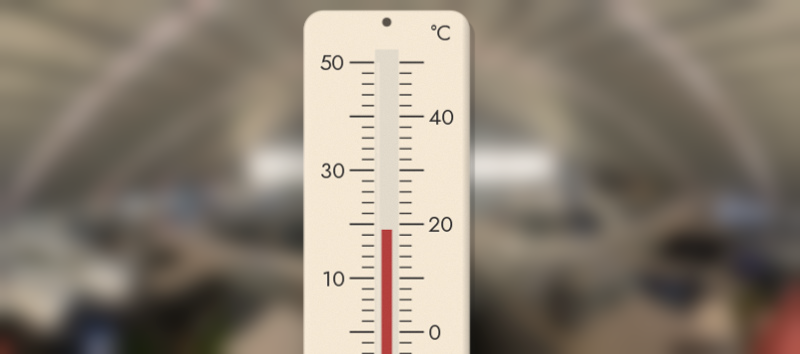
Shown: 19 °C
